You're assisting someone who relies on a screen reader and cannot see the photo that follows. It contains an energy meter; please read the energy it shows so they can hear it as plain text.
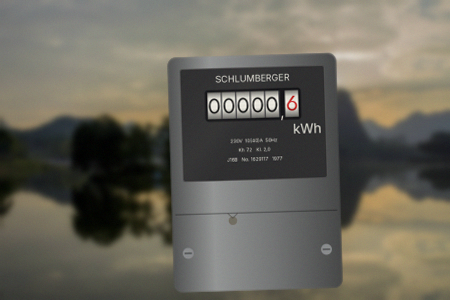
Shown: 0.6 kWh
